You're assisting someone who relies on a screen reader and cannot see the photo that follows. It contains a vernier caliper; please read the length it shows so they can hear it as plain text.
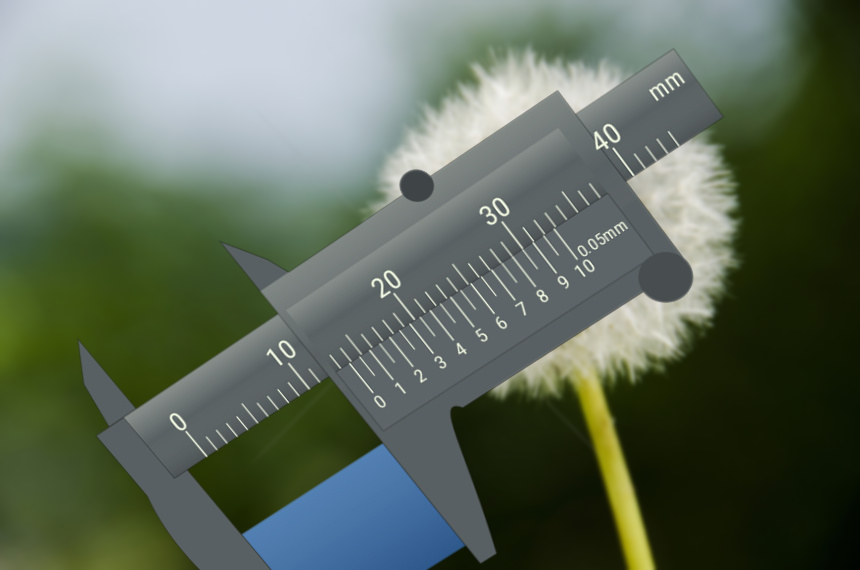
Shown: 13.8 mm
